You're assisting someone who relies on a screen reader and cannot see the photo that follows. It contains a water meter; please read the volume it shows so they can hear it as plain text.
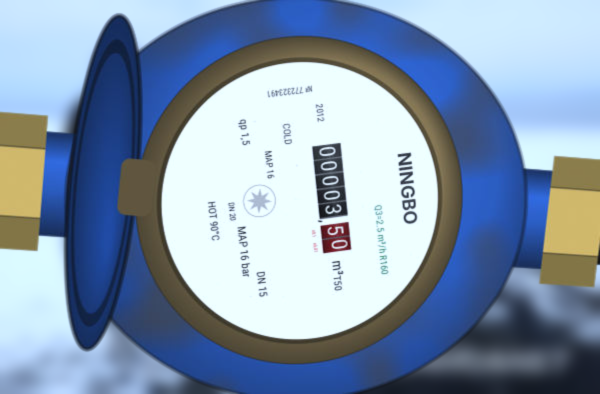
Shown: 3.50 m³
